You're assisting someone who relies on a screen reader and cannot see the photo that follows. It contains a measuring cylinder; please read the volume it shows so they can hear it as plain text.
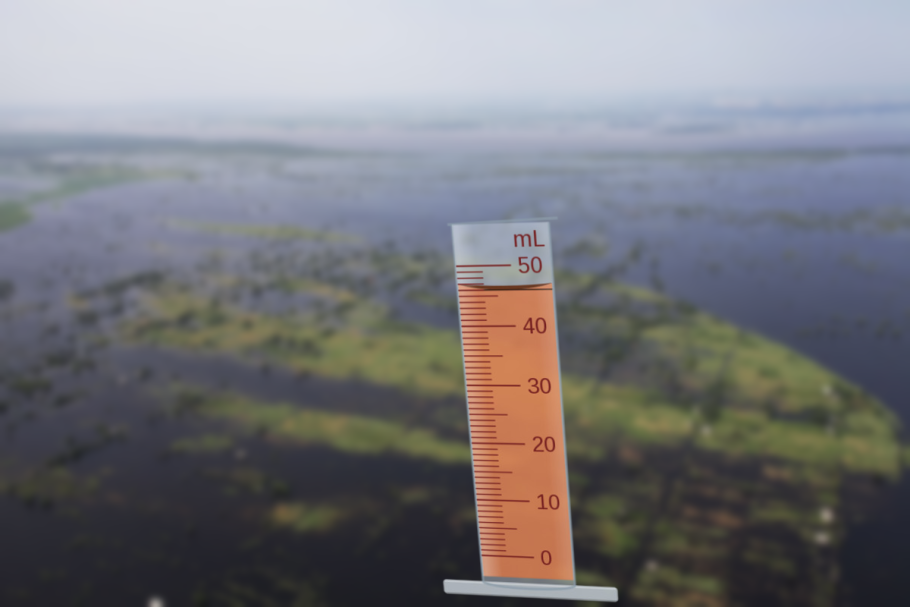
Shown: 46 mL
